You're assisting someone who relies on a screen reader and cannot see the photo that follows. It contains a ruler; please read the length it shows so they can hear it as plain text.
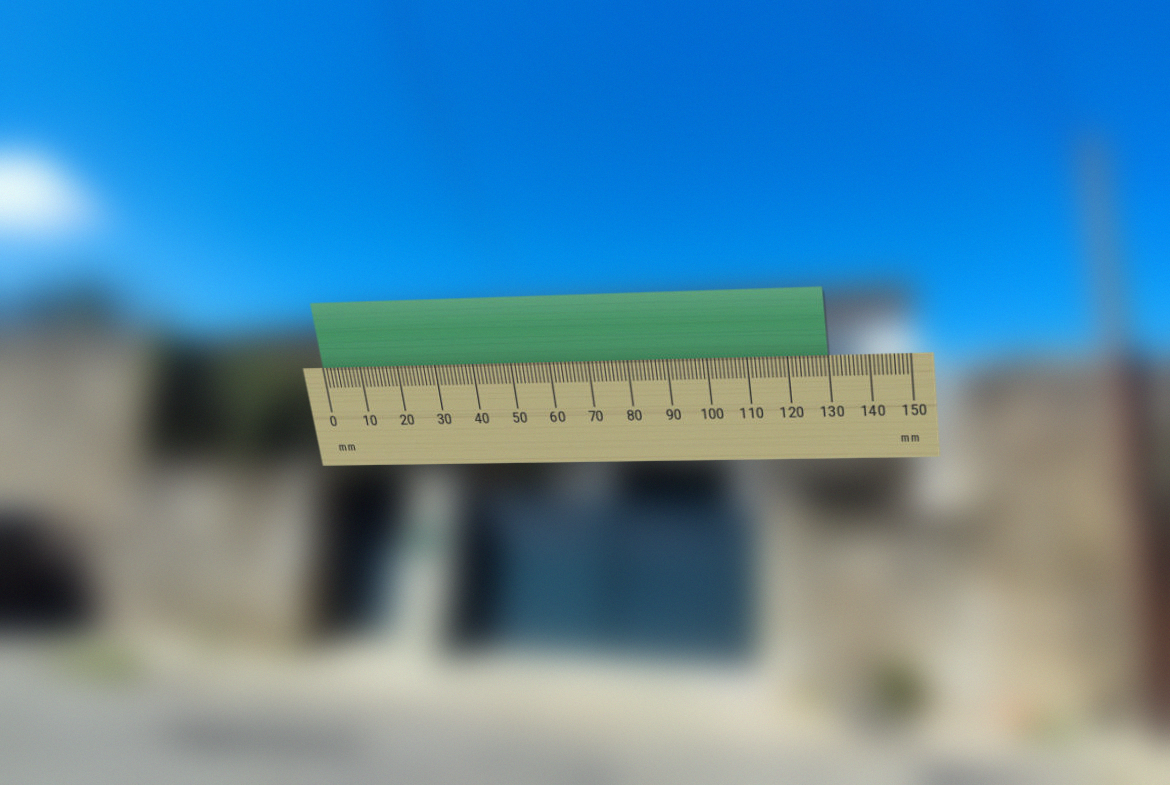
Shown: 130 mm
